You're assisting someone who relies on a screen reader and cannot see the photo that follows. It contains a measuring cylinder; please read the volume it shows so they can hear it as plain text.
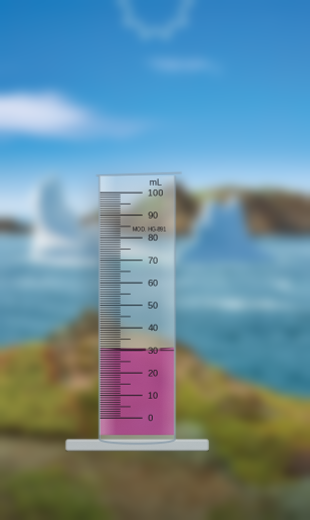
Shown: 30 mL
